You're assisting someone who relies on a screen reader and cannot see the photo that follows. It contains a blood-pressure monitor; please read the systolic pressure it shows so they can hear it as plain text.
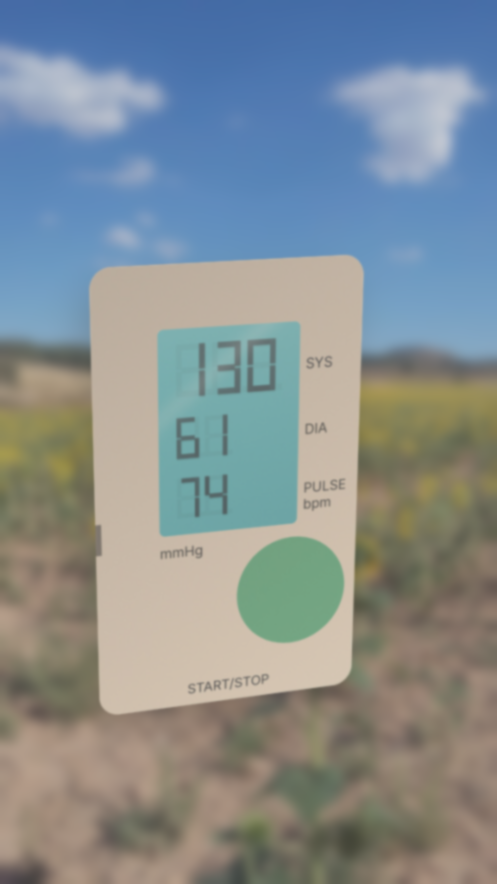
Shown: 130 mmHg
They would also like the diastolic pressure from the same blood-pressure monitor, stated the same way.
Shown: 61 mmHg
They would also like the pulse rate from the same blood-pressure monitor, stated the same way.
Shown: 74 bpm
